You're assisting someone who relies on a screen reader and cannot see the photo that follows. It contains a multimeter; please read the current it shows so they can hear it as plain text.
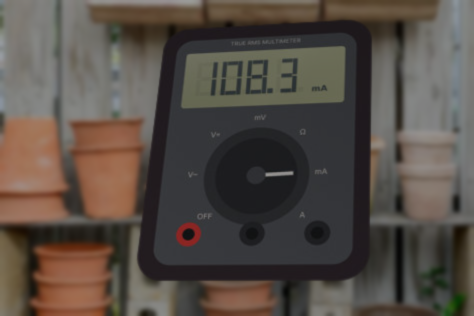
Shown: 108.3 mA
